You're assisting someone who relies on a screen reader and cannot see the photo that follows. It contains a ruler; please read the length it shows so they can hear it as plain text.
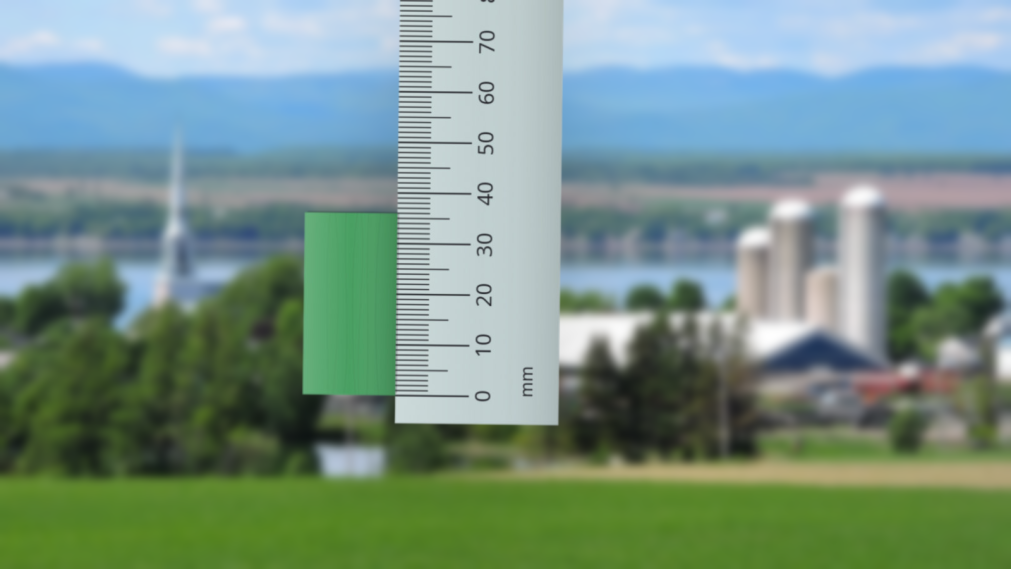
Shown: 36 mm
